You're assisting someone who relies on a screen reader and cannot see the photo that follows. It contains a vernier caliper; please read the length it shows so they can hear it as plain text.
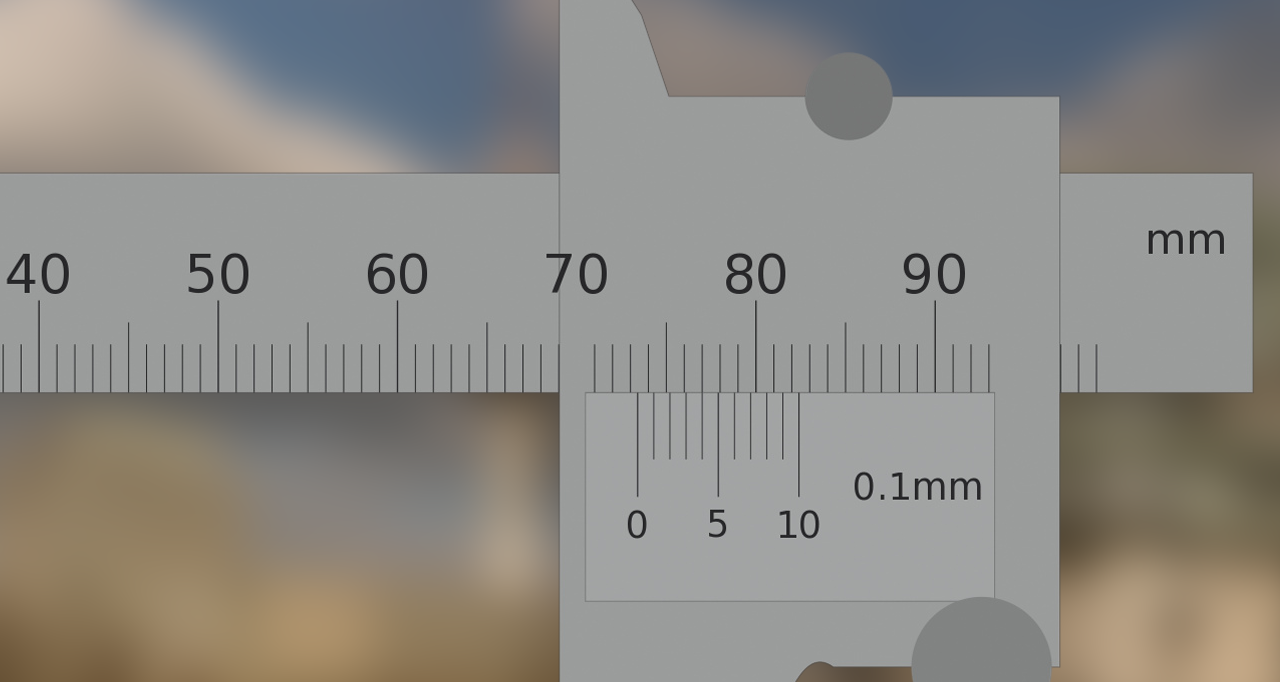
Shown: 73.4 mm
